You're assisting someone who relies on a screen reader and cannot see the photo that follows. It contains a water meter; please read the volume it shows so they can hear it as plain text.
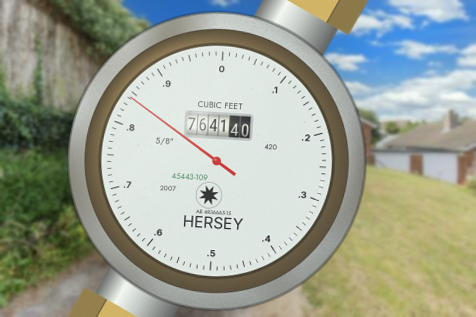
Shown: 764139.84 ft³
